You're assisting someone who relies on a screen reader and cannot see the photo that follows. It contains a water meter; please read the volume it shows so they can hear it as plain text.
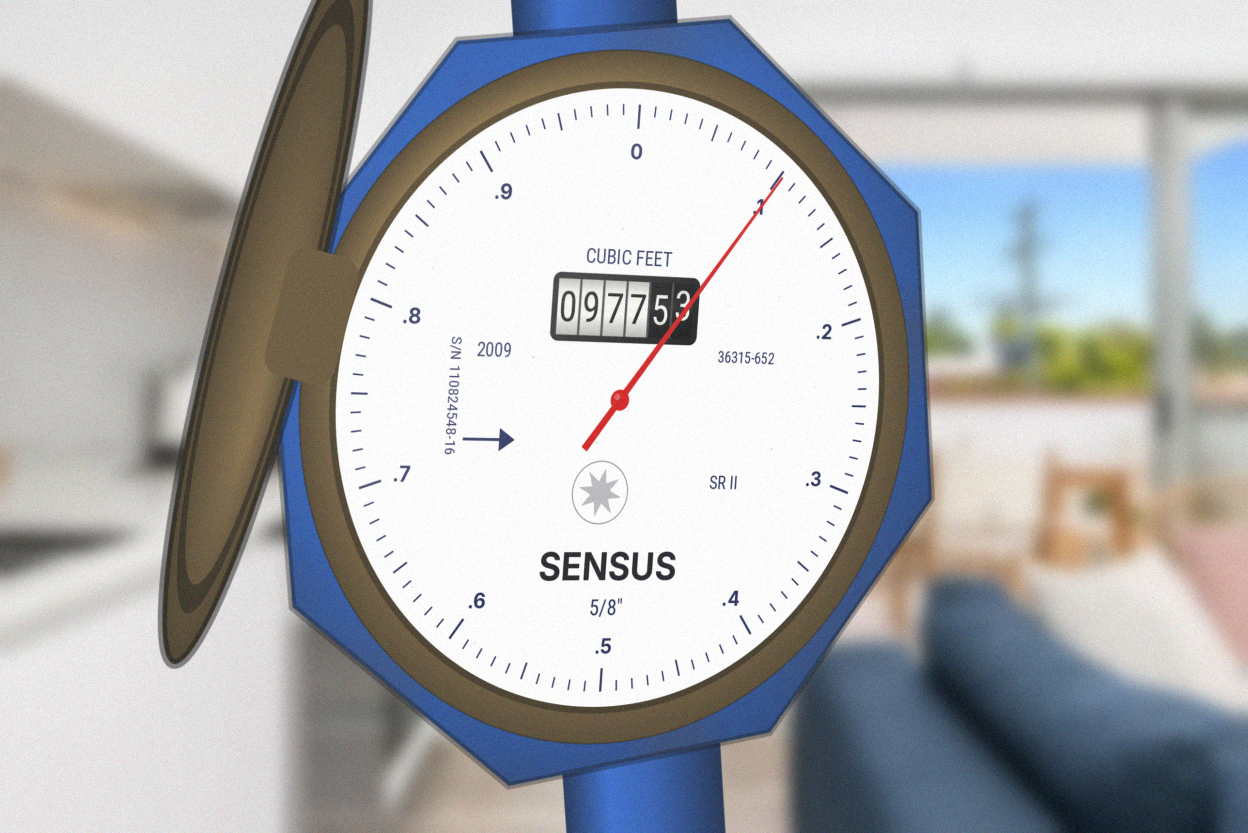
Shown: 97753.10 ft³
